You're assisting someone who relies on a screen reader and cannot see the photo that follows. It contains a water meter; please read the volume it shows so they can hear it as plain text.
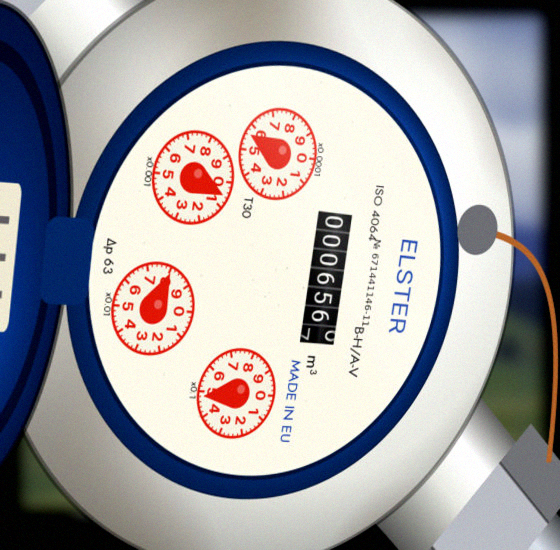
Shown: 6566.4805 m³
